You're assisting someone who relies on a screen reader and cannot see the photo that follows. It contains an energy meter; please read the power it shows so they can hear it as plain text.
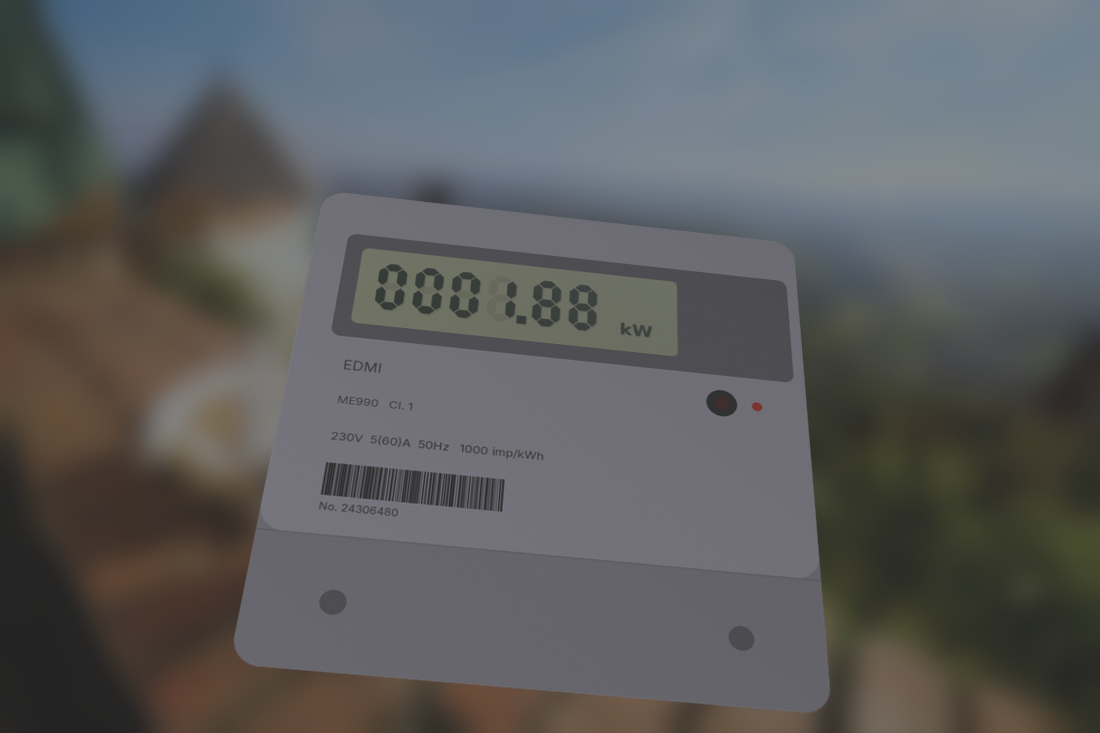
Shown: 1.88 kW
